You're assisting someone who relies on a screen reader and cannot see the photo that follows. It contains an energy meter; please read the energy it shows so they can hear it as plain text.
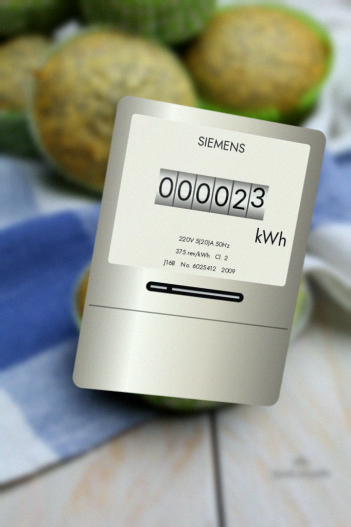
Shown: 23 kWh
